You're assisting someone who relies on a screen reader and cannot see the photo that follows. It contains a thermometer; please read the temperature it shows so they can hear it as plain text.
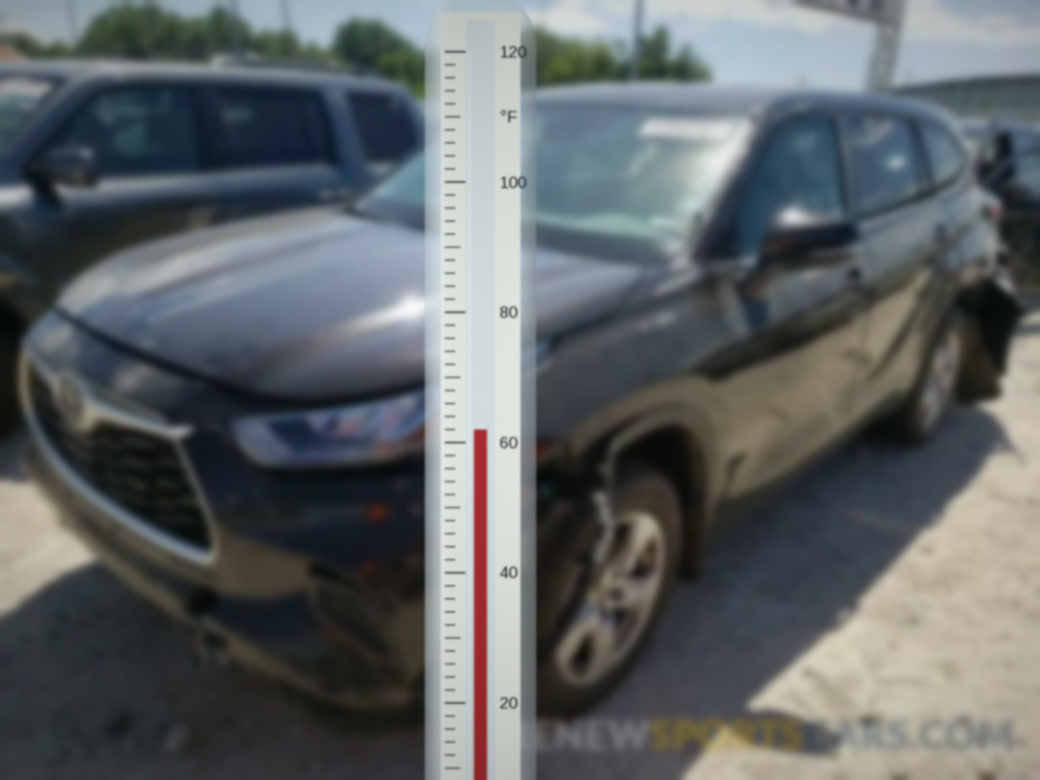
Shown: 62 °F
